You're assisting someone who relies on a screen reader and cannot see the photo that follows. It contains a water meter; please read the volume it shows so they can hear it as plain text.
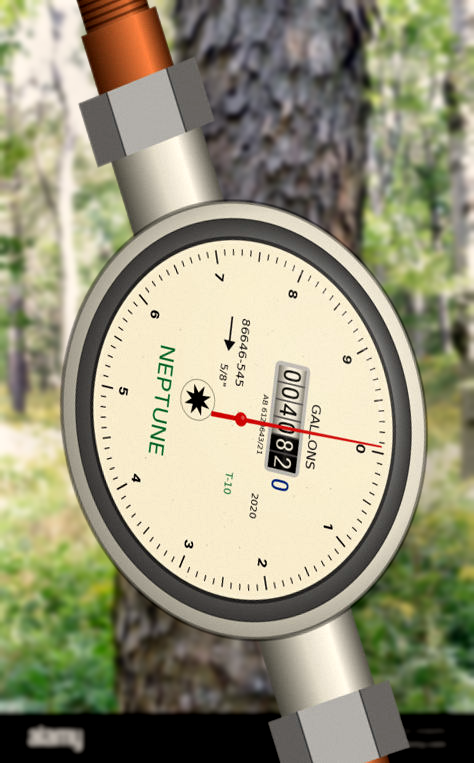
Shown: 40819.9 gal
